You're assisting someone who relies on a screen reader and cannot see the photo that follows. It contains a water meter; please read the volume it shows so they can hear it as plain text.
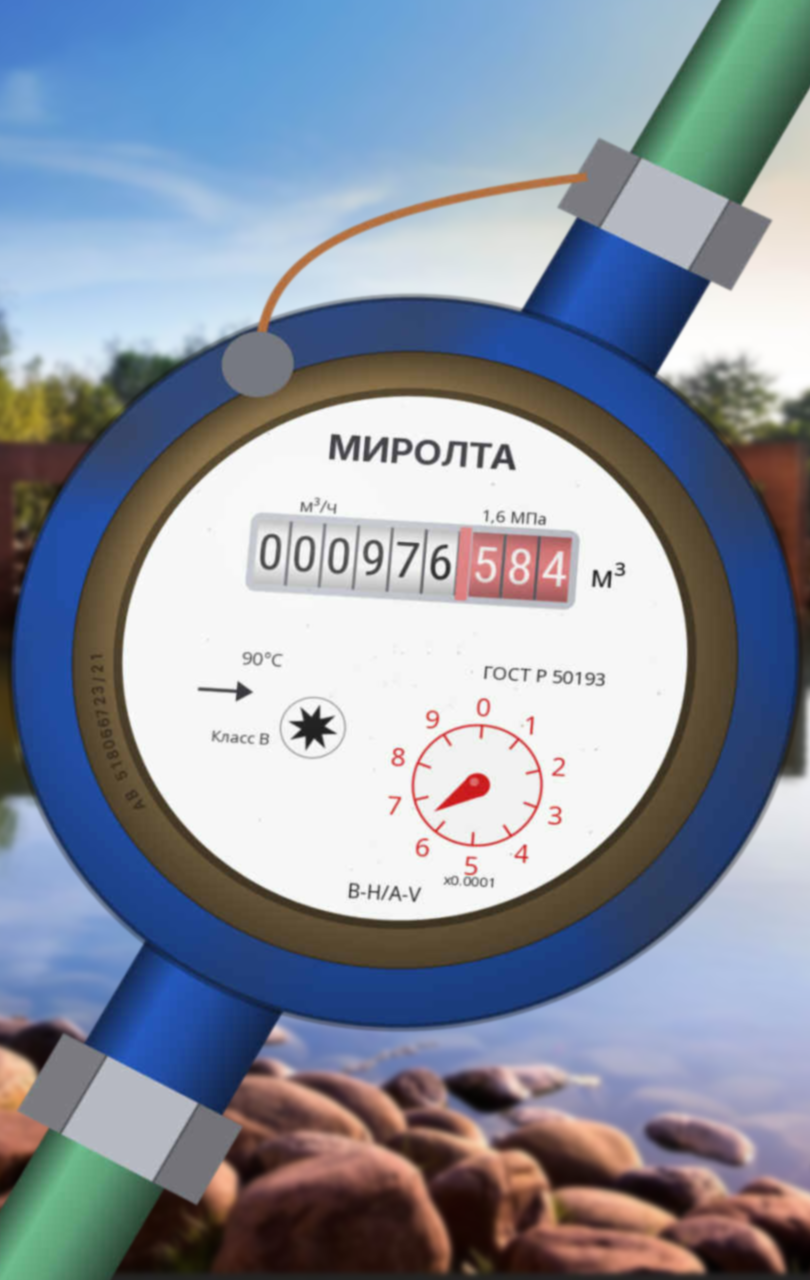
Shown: 976.5846 m³
